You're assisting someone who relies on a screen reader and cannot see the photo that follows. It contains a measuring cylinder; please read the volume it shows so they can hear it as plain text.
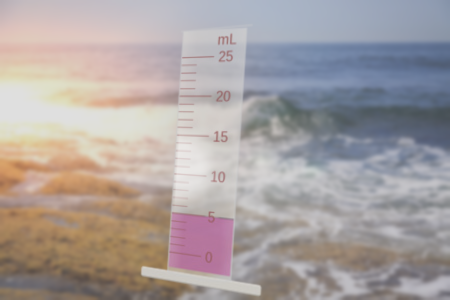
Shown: 5 mL
